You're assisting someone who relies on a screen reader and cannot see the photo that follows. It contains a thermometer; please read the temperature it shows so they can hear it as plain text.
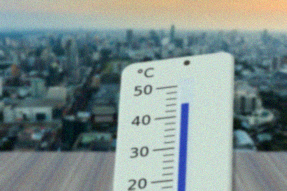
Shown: 44 °C
